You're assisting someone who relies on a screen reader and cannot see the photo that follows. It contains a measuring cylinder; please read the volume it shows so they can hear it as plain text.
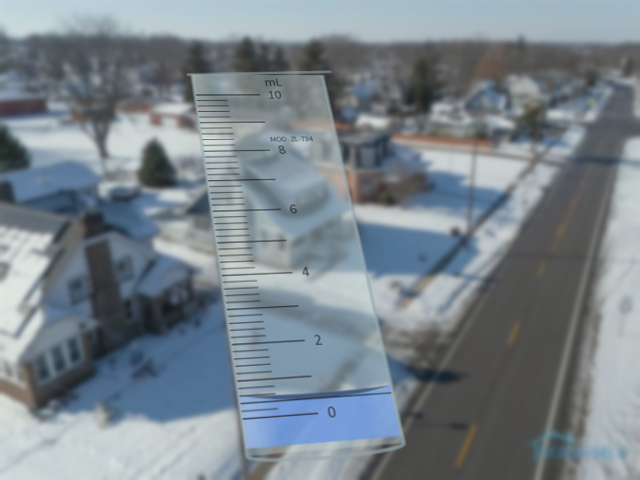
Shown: 0.4 mL
